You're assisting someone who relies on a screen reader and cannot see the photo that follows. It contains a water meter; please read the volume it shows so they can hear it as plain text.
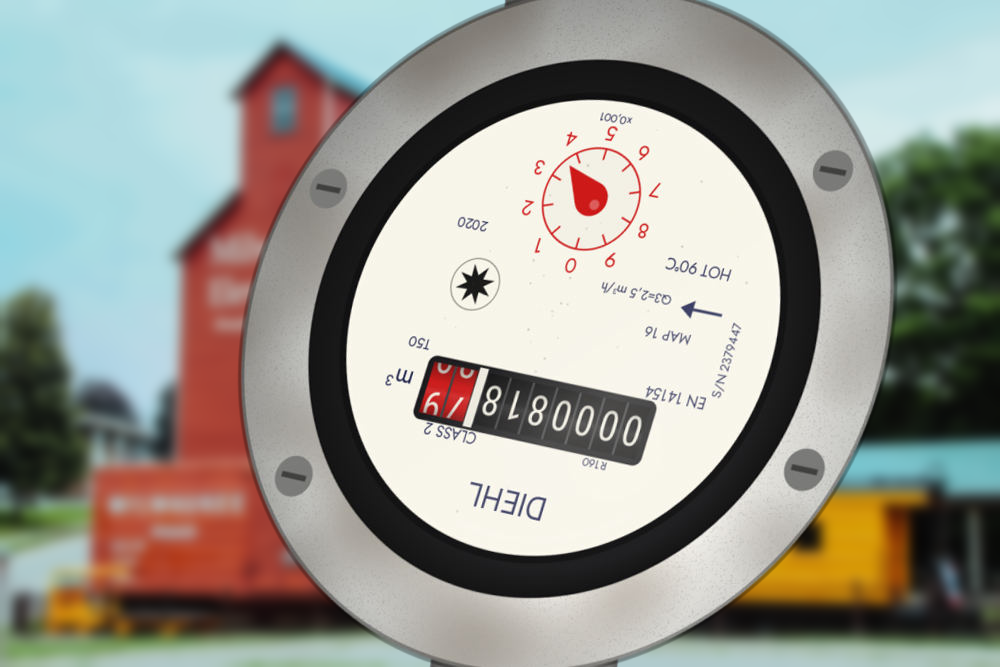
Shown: 818.793 m³
